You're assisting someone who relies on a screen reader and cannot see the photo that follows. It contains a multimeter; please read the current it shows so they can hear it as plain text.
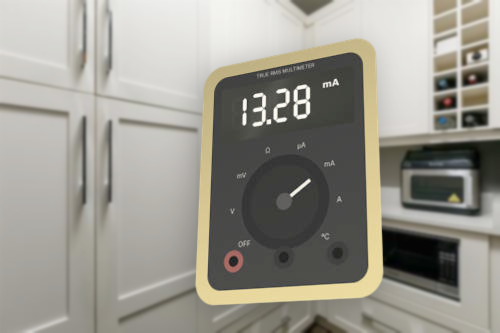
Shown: 13.28 mA
